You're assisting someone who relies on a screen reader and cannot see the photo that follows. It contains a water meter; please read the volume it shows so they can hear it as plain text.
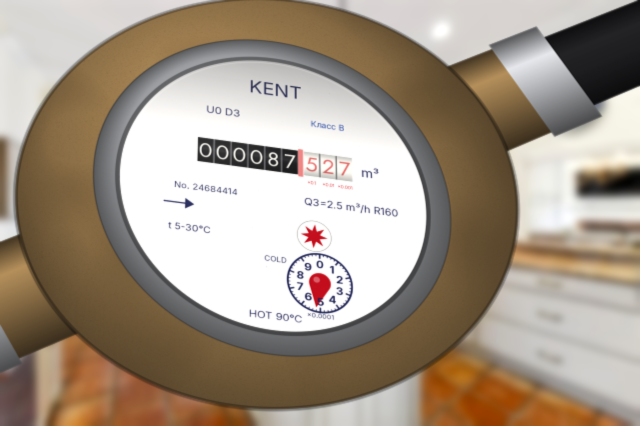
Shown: 87.5275 m³
